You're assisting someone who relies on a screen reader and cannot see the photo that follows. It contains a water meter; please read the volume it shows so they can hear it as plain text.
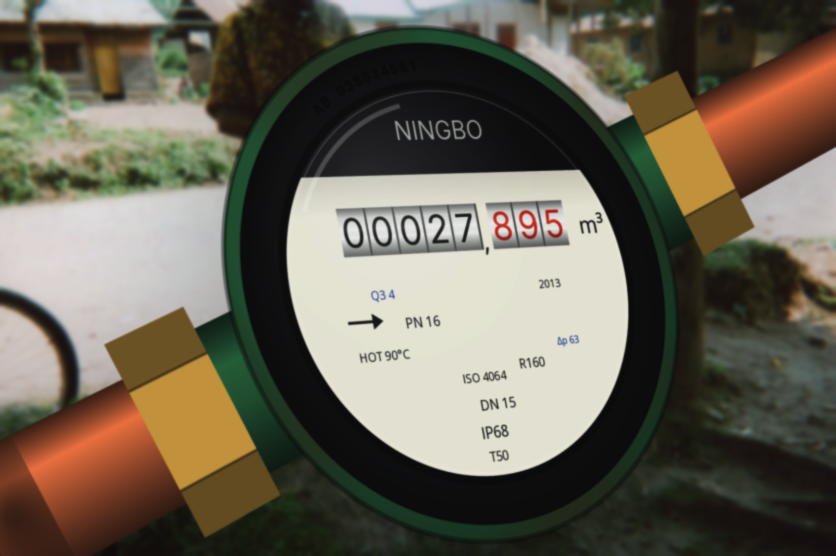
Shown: 27.895 m³
